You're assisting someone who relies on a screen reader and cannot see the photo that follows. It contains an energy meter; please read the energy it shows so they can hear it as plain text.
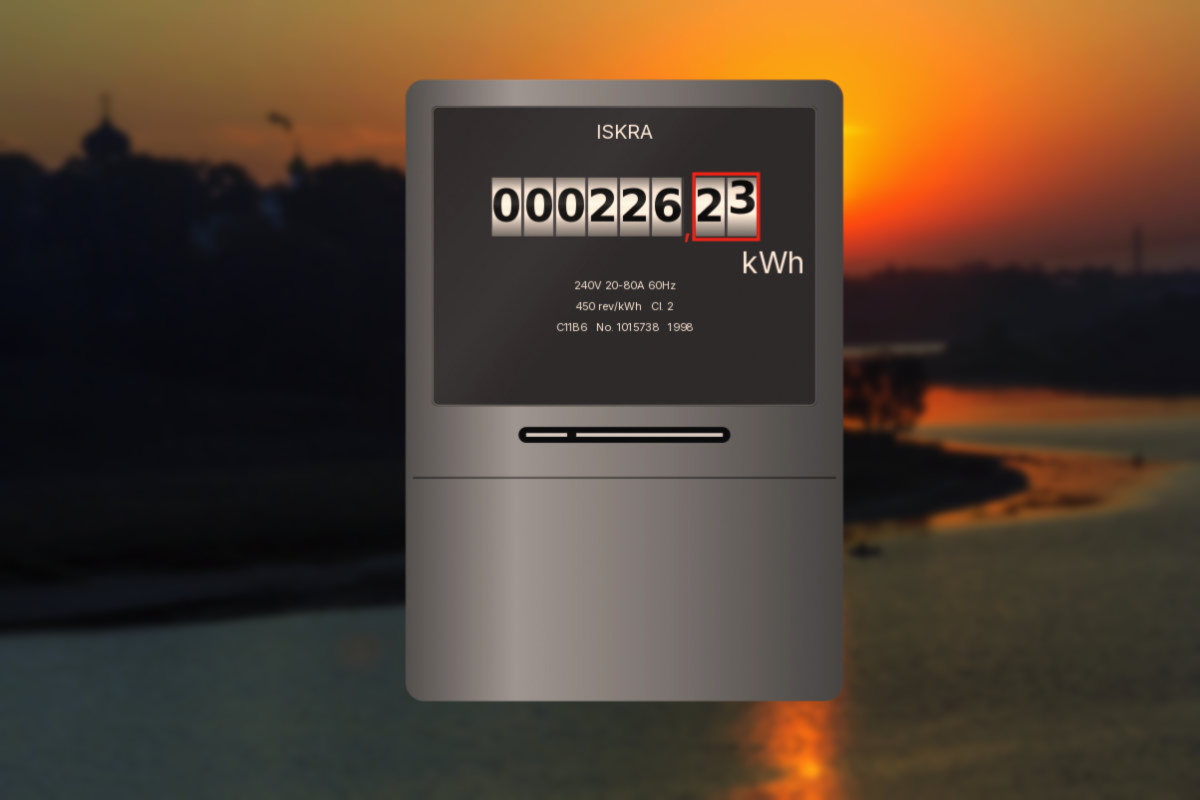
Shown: 226.23 kWh
